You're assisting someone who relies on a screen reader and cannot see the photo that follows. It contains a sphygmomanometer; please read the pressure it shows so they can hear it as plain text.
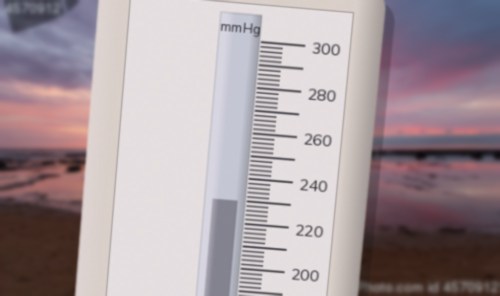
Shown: 230 mmHg
